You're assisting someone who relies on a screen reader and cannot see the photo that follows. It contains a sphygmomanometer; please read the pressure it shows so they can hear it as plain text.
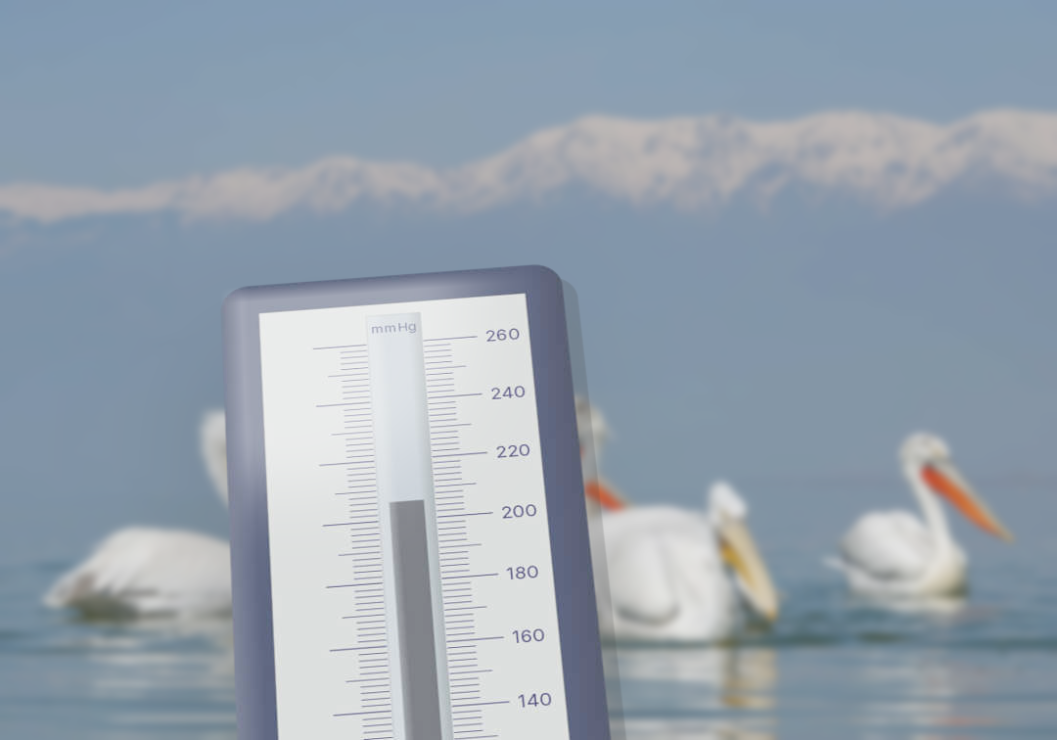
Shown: 206 mmHg
